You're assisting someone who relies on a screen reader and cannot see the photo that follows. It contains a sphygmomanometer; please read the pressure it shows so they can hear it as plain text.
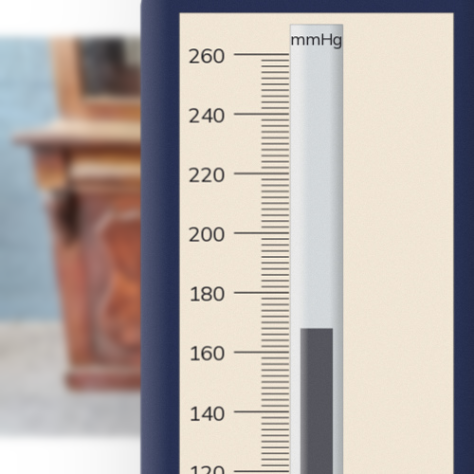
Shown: 168 mmHg
